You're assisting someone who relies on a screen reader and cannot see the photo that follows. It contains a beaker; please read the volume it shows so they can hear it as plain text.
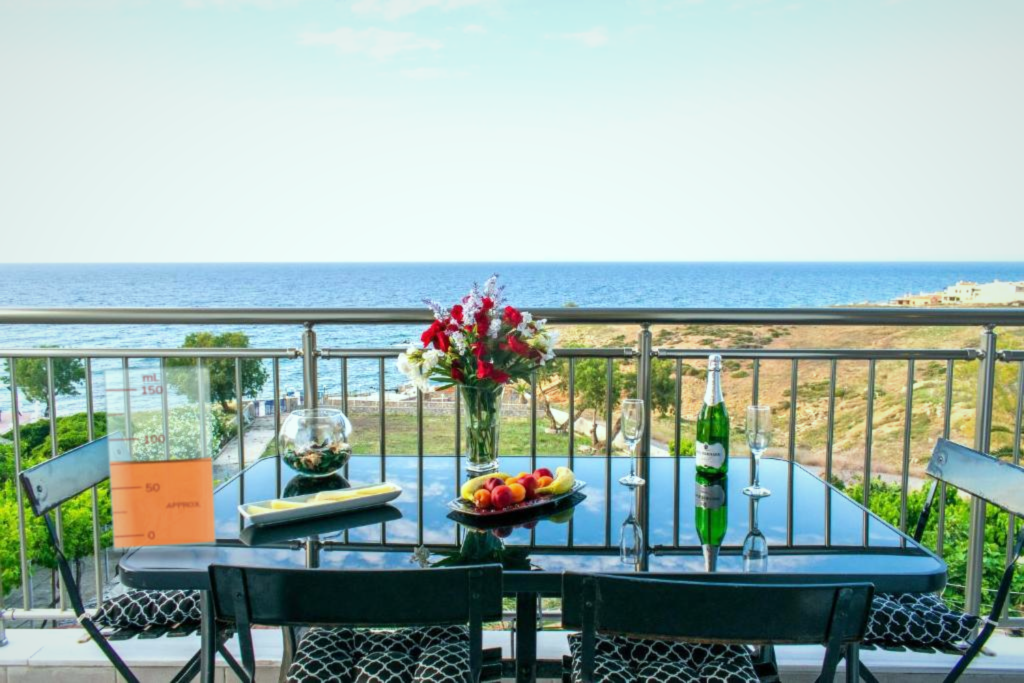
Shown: 75 mL
